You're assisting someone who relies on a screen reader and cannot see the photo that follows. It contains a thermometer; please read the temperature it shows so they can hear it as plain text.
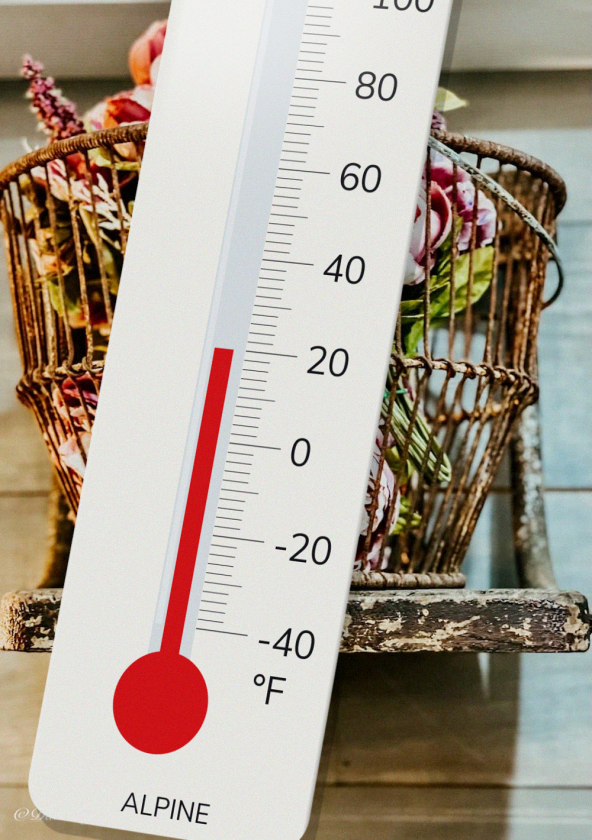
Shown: 20 °F
